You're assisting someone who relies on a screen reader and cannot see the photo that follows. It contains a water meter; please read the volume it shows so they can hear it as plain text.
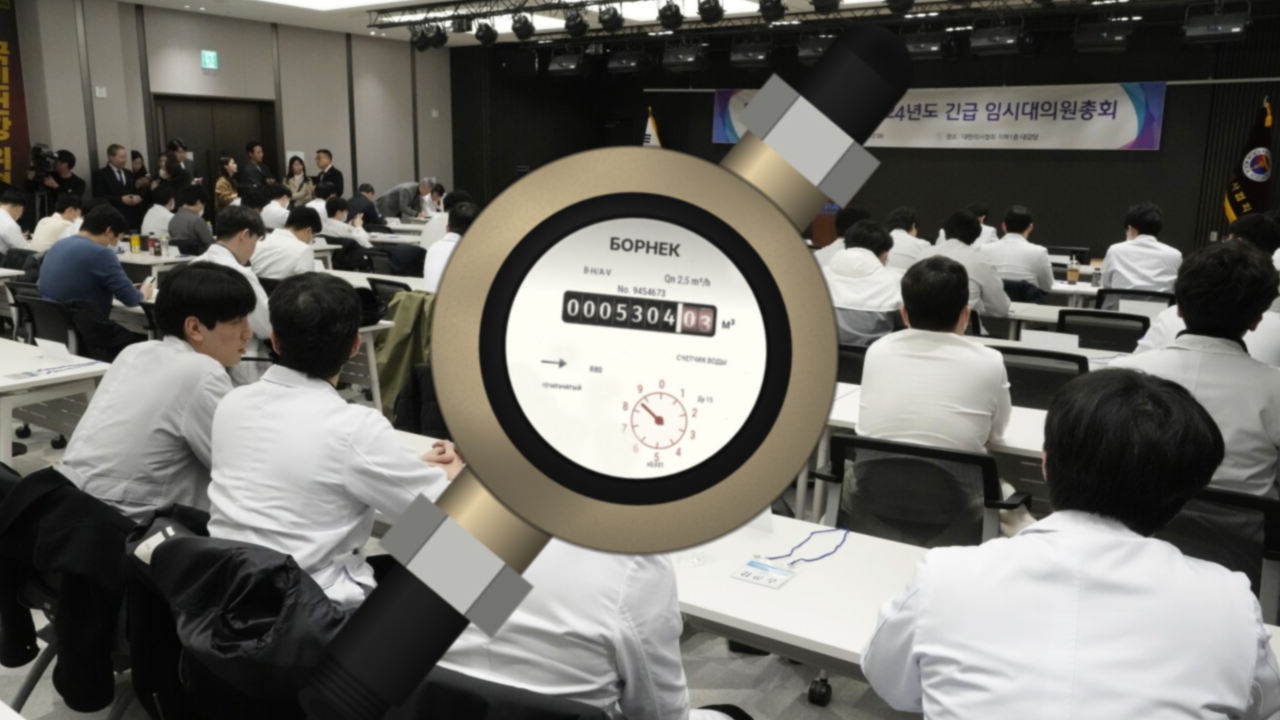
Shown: 5304.028 m³
